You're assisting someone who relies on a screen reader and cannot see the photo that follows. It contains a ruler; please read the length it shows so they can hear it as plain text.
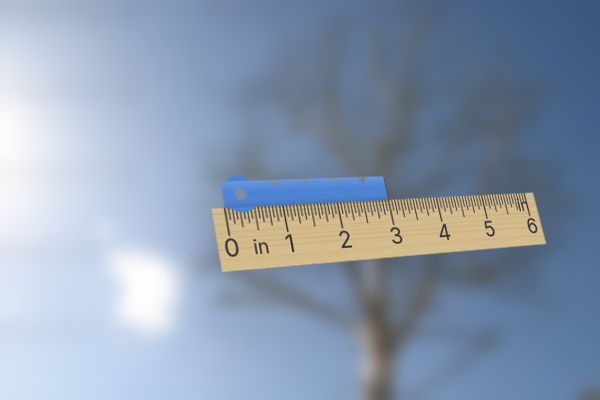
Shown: 3 in
